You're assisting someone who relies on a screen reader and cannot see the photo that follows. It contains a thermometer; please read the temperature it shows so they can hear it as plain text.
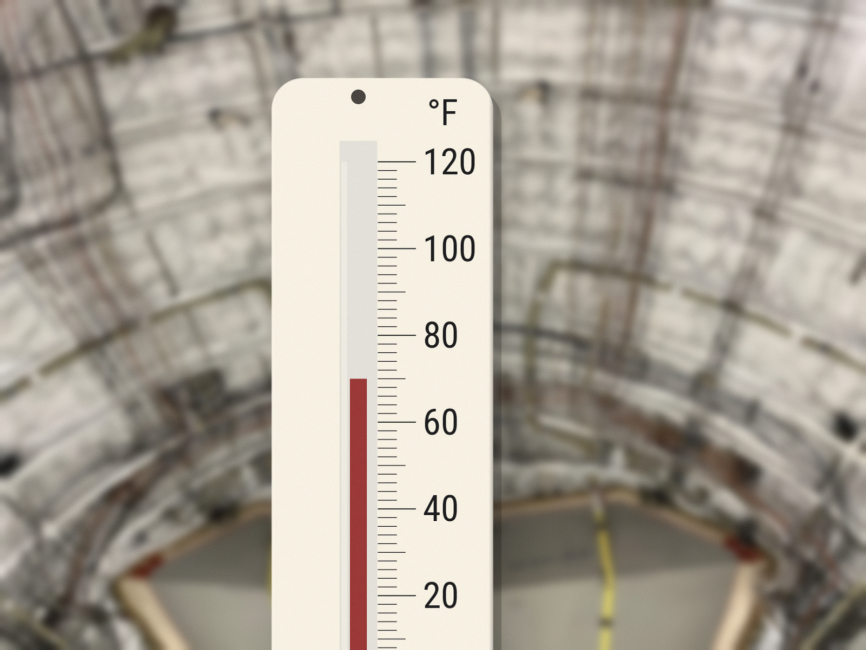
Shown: 70 °F
